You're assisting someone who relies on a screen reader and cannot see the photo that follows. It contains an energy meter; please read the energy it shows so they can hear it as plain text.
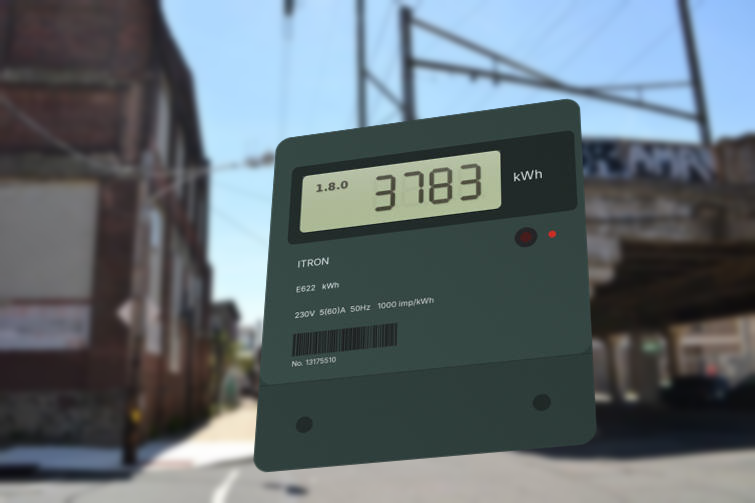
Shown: 3783 kWh
